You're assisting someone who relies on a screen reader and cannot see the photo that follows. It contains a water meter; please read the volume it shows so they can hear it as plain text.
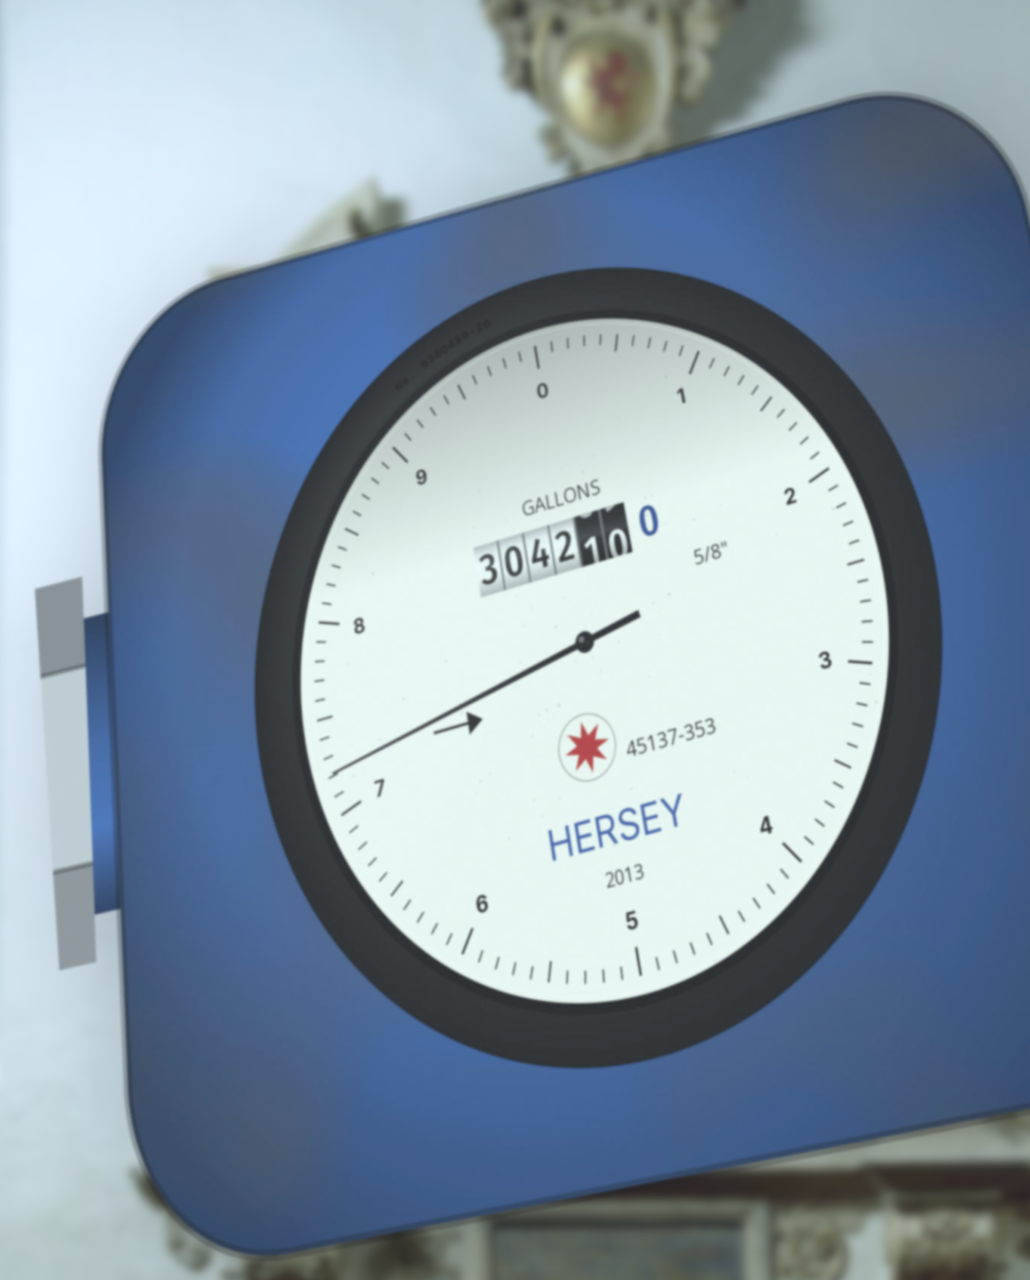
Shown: 3042097.2 gal
